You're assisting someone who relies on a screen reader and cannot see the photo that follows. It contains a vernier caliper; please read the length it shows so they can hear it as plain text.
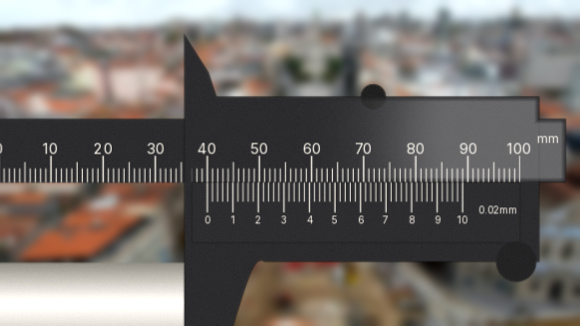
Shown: 40.0 mm
